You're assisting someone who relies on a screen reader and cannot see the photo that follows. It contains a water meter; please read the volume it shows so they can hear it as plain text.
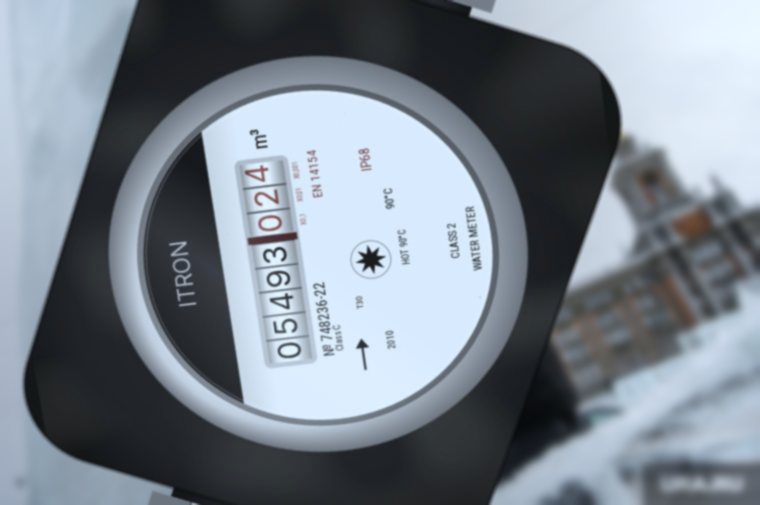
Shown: 5493.024 m³
